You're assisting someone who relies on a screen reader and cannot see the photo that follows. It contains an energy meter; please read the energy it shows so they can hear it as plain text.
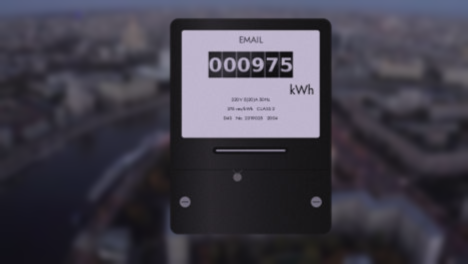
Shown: 975 kWh
